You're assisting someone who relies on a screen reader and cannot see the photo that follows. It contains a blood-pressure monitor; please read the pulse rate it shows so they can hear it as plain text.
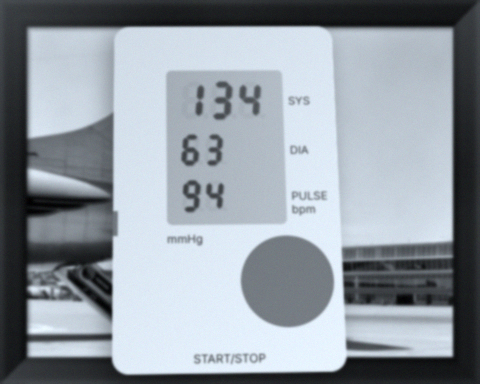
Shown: 94 bpm
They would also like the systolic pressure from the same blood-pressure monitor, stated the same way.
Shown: 134 mmHg
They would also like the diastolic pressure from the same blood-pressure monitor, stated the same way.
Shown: 63 mmHg
